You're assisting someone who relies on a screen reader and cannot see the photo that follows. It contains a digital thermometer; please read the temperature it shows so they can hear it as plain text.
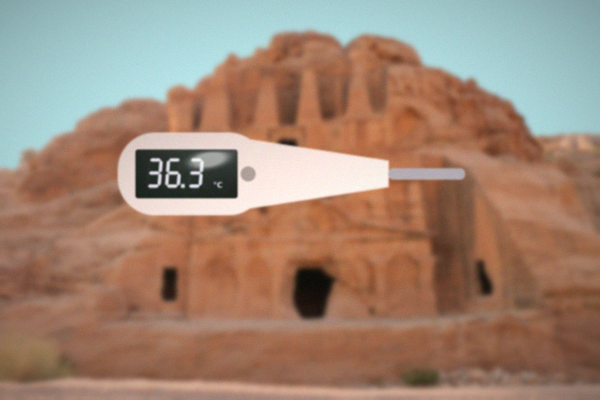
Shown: 36.3 °C
